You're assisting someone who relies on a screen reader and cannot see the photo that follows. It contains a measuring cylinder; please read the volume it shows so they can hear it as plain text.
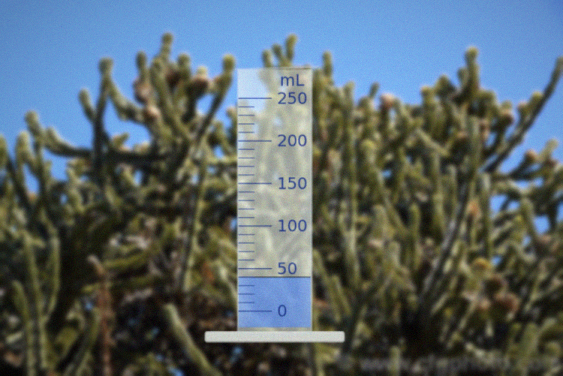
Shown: 40 mL
